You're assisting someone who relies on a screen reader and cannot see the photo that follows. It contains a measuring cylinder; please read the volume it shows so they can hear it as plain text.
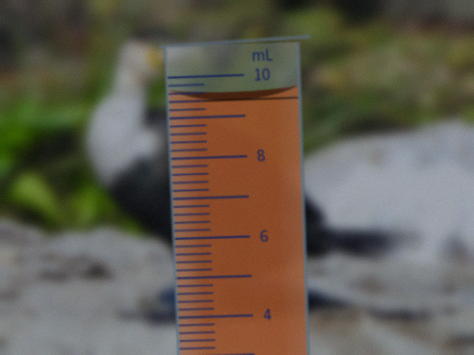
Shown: 9.4 mL
